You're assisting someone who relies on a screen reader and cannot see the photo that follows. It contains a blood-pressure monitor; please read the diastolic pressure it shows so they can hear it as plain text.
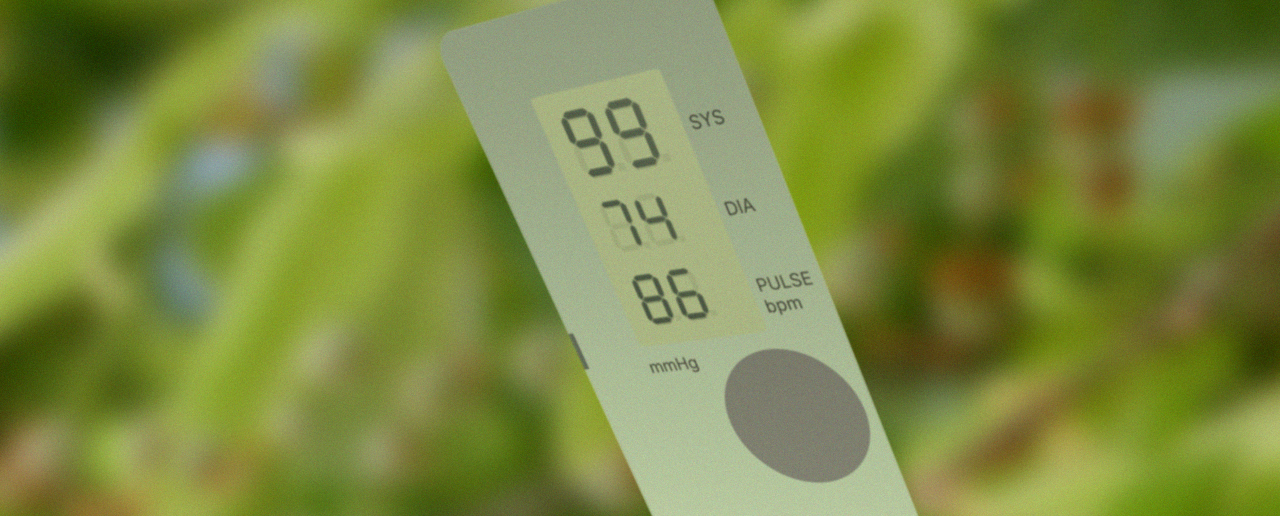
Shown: 74 mmHg
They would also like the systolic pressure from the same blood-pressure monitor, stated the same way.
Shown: 99 mmHg
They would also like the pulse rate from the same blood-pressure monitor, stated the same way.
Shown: 86 bpm
